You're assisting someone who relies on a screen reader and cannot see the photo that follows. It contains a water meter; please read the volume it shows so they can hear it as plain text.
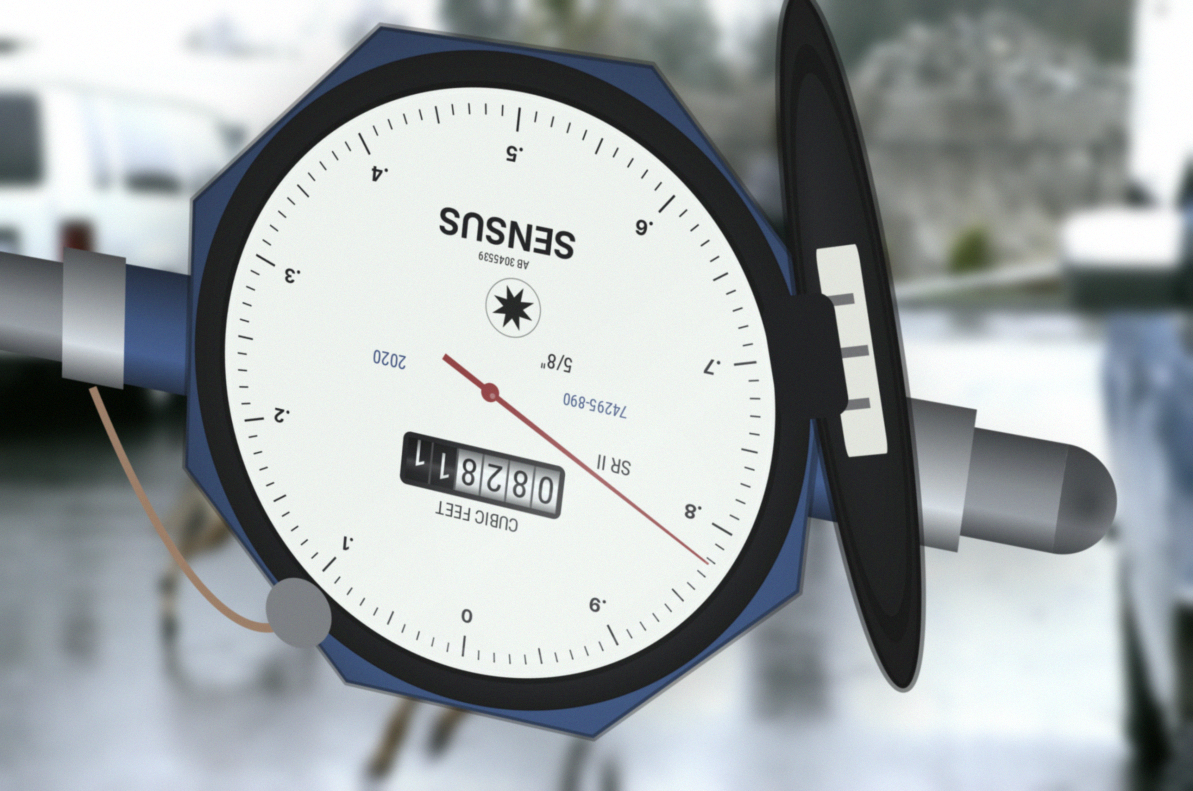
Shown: 82810.82 ft³
